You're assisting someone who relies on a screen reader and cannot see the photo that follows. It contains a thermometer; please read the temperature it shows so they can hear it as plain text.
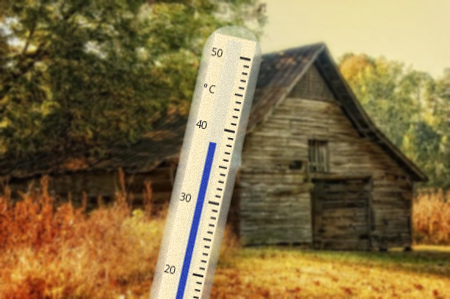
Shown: 38 °C
